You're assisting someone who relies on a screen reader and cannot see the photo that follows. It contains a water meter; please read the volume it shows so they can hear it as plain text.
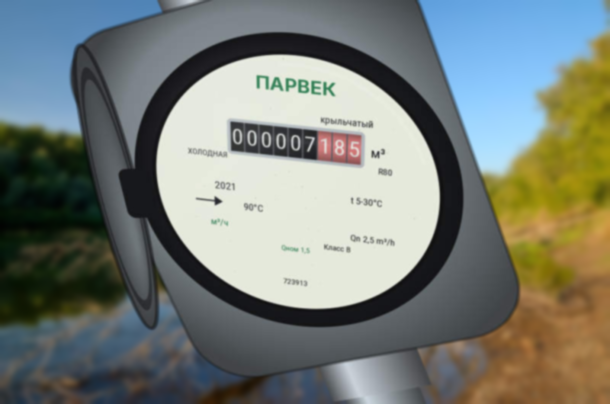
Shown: 7.185 m³
